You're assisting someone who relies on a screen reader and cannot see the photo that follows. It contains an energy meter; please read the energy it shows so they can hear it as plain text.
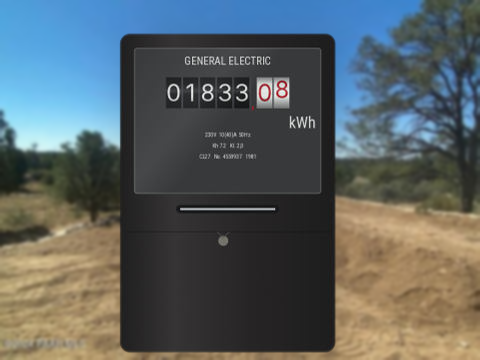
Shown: 1833.08 kWh
